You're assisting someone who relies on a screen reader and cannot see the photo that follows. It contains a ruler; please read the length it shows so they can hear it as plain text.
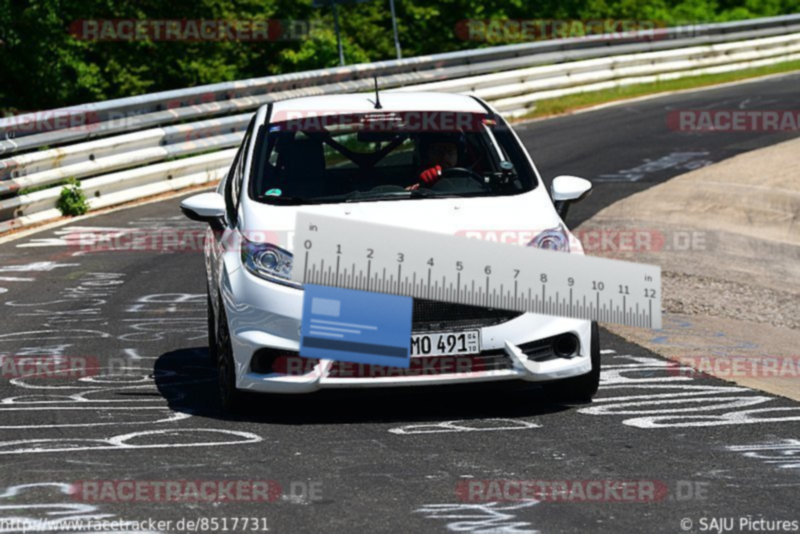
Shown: 3.5 in
